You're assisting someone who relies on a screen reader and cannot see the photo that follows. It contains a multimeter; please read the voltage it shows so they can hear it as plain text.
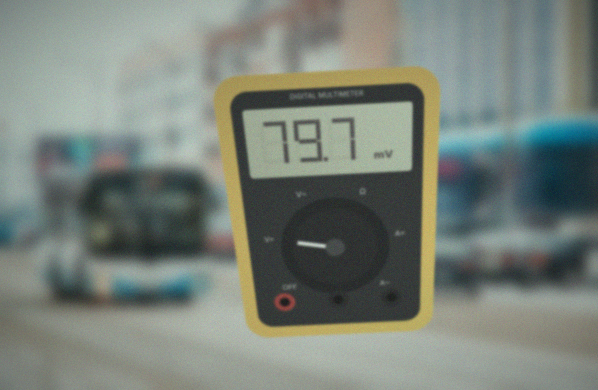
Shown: 79.7 mV
